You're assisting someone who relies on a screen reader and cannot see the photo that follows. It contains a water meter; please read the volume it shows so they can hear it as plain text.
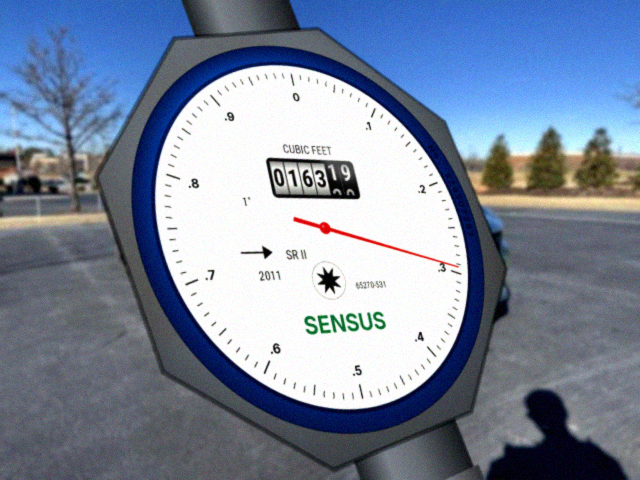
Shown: 16319.29 ft³
